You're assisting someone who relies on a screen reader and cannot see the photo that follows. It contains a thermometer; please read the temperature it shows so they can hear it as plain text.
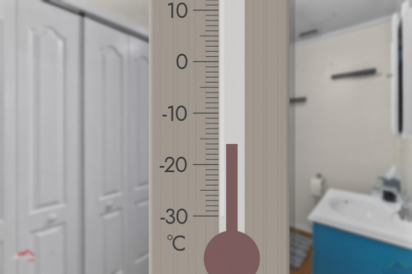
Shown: -16 °C
